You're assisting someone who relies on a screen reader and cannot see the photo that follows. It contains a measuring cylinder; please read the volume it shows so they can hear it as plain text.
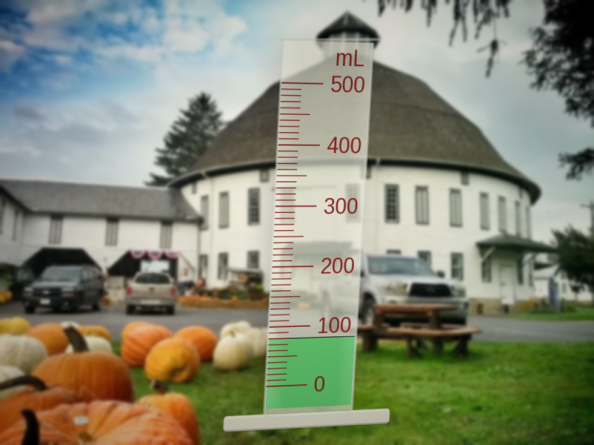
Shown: 80 mL
